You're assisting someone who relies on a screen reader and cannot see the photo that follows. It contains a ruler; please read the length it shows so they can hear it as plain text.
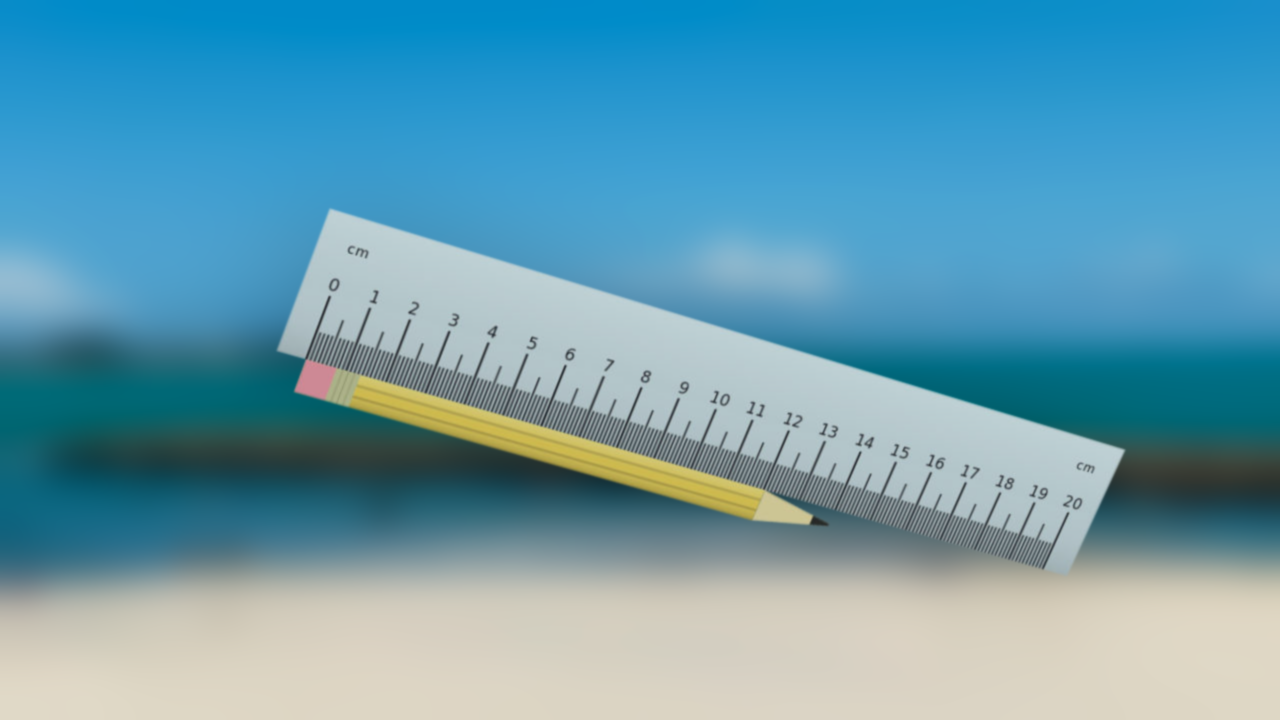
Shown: 14 cm
